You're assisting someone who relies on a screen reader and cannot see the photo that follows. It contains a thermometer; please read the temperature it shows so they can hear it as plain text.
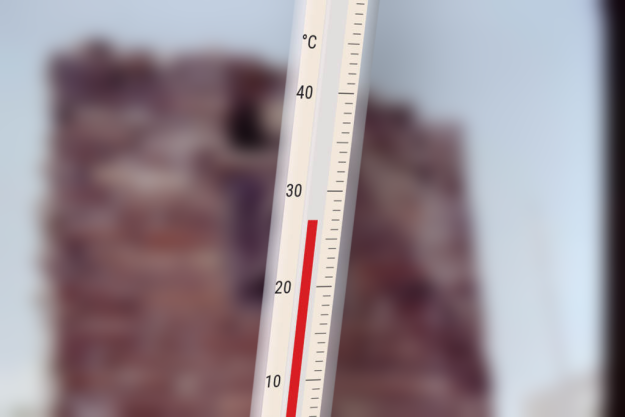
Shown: 27 °C
